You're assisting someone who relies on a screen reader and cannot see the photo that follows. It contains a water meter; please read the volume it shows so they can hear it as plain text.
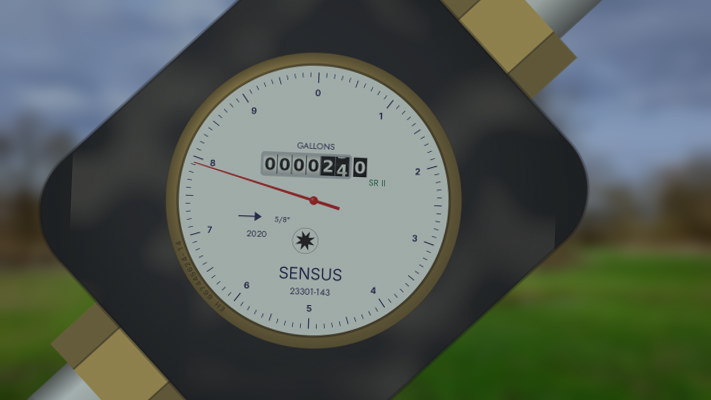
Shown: 237.9 gal
